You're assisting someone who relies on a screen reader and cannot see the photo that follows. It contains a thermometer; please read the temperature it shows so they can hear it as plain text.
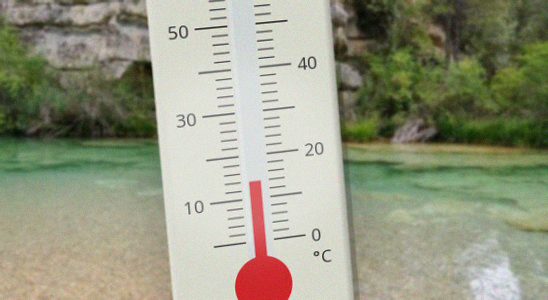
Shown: 14 °C
